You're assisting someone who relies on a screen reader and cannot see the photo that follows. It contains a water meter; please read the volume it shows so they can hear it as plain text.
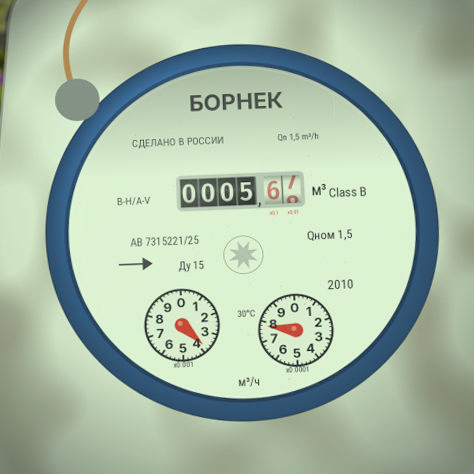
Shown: 5.6737 m³
